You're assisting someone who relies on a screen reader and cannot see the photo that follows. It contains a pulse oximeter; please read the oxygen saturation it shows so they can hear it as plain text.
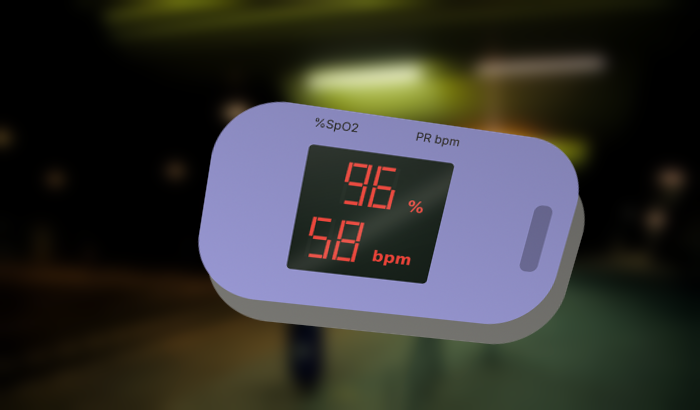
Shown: 96 %
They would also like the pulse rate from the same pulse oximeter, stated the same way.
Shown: 58 bpm
